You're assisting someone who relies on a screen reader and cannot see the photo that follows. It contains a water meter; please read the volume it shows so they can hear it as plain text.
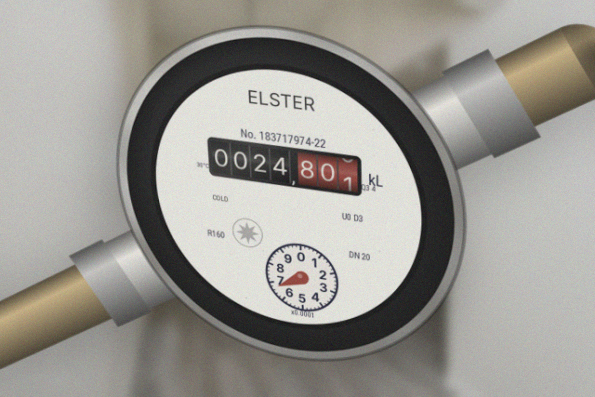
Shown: 24.8006 kL
